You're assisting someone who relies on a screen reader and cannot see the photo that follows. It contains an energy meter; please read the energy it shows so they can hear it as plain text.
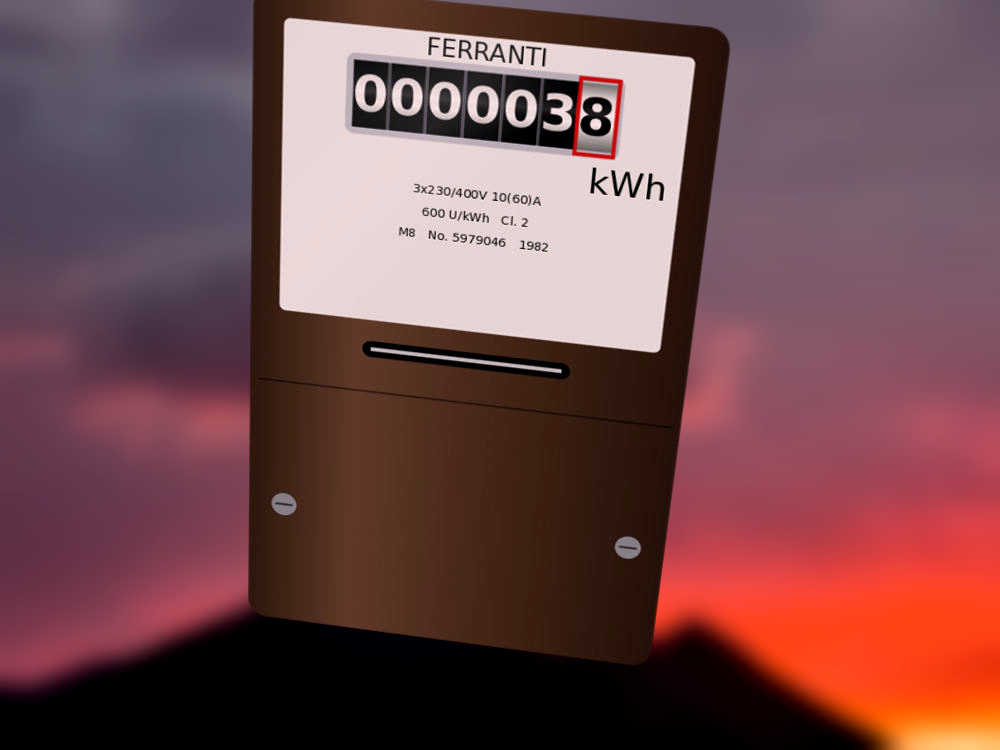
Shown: 3.8 kWh
